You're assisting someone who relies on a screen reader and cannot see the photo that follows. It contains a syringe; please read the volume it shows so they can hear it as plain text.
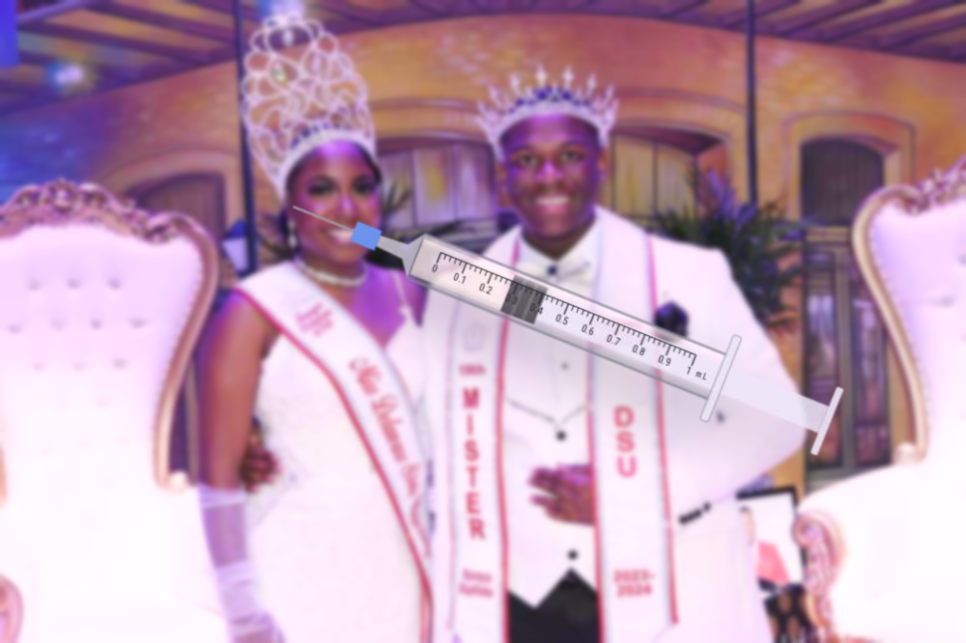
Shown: 0.28 mL
